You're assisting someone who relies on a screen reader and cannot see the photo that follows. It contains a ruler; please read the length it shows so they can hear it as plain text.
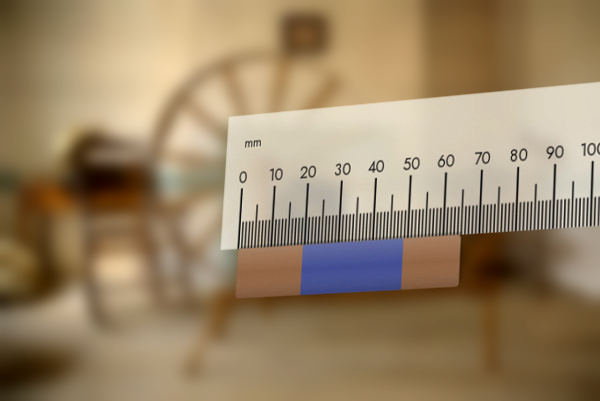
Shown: 65 mm
